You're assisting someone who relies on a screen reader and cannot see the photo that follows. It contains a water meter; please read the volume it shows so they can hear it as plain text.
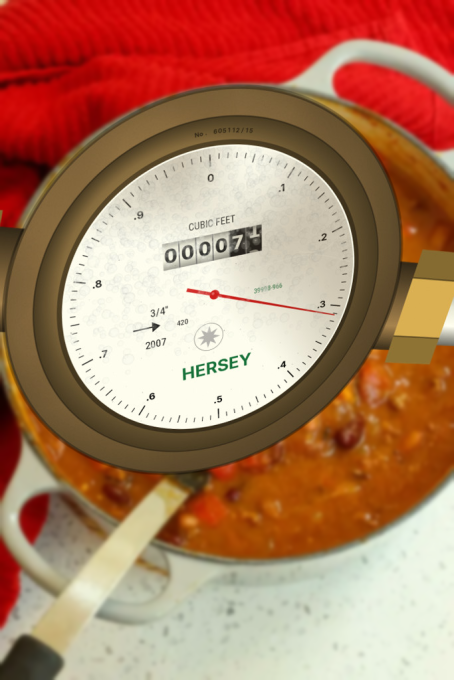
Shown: 71.31 ft³
